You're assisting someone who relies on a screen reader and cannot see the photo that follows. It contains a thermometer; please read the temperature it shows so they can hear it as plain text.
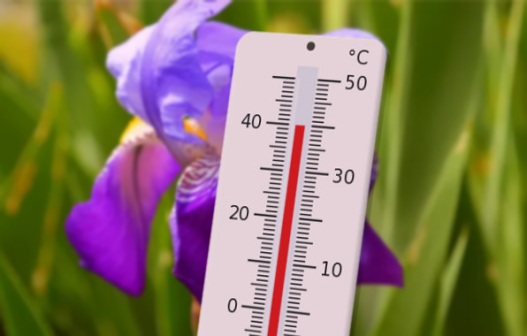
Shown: 40 °C
